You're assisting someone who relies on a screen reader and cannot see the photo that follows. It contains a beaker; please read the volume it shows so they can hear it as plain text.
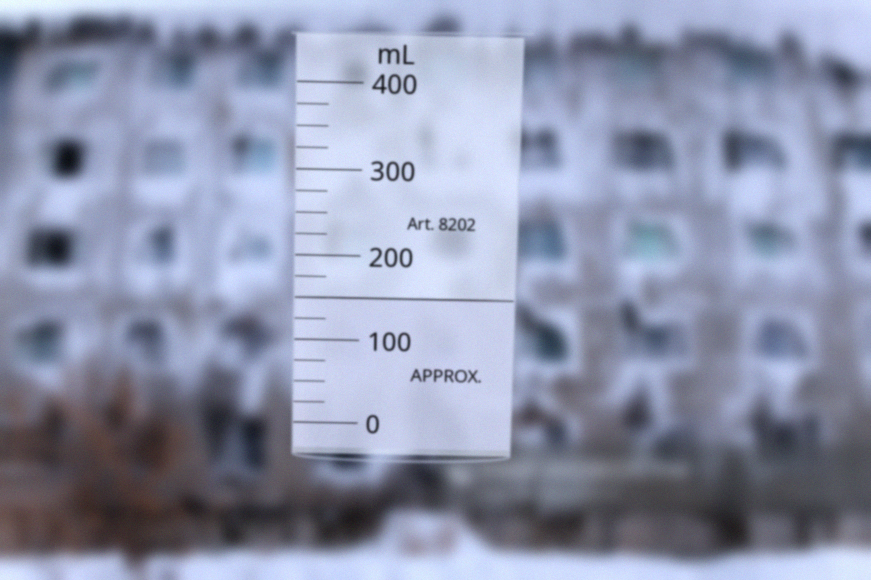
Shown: 150 mL
